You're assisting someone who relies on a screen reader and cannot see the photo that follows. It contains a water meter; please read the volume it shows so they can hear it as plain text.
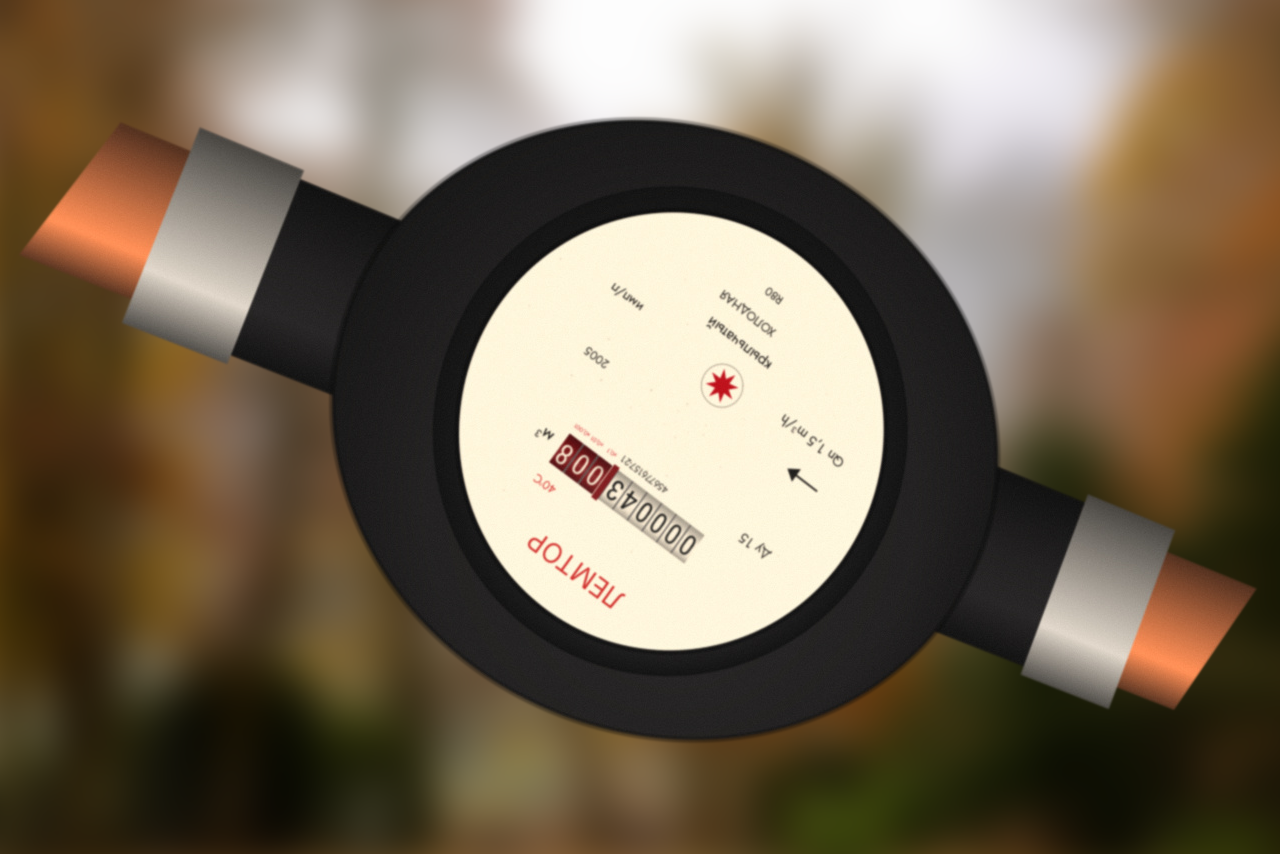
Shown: 43.008 m³
